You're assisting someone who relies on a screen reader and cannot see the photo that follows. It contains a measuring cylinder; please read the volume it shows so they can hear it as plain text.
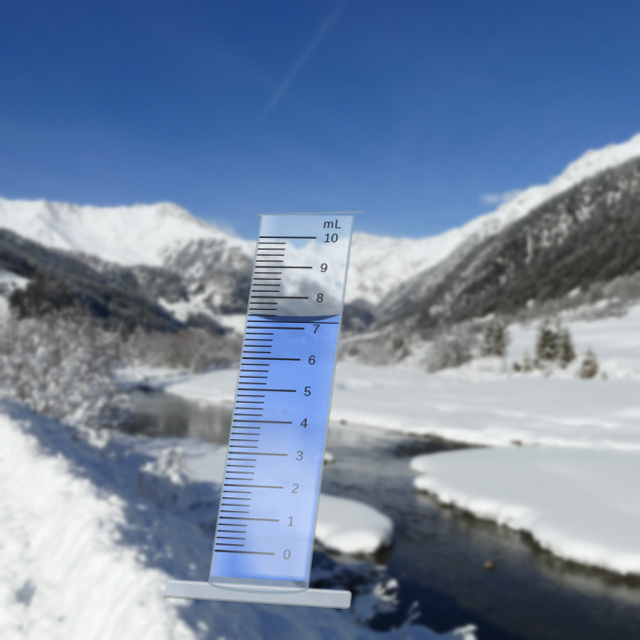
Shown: 7.2 mL
